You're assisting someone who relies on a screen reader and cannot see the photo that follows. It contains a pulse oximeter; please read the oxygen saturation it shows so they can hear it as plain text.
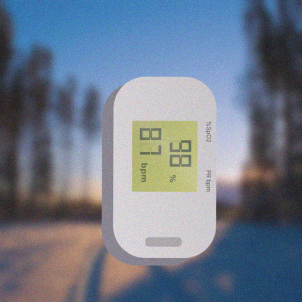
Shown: 98 %
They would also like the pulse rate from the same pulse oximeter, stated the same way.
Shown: 87 bpm
